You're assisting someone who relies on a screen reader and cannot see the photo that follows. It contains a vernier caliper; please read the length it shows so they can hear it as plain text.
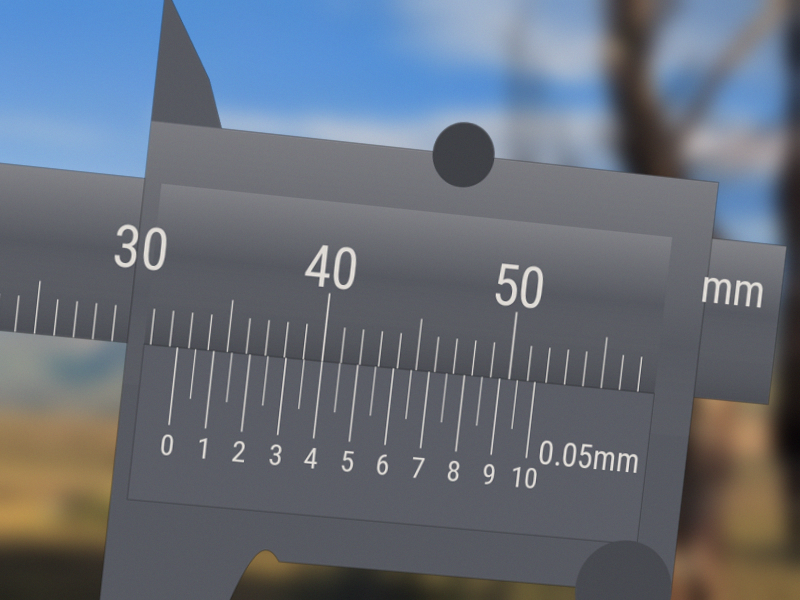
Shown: 32.4 mm
